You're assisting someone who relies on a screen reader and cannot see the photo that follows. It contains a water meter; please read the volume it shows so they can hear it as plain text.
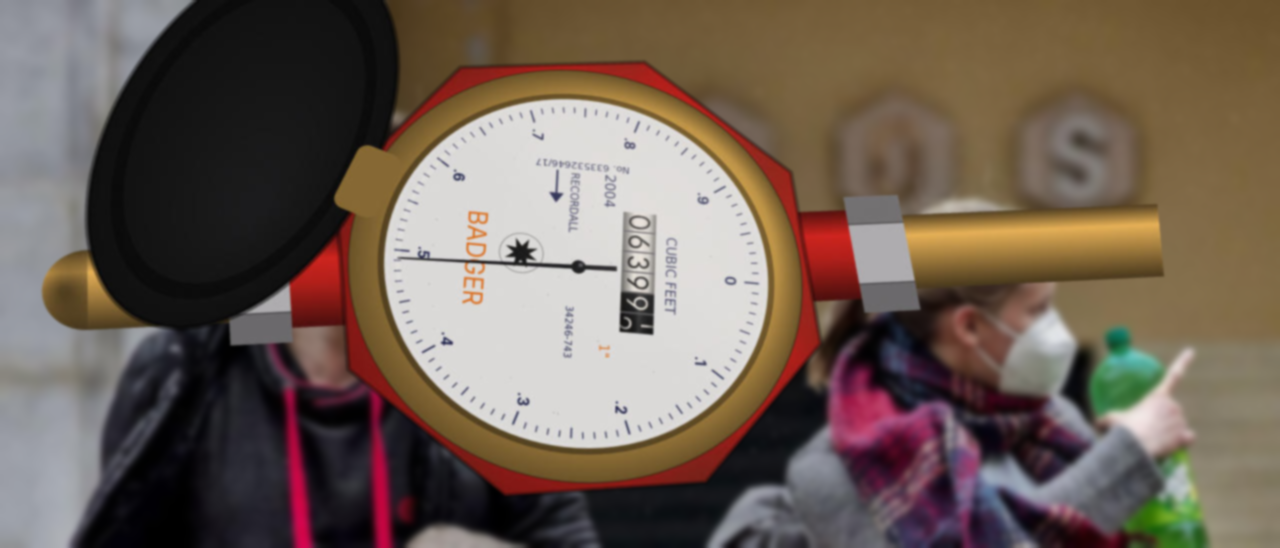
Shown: 63991.49 ft³
